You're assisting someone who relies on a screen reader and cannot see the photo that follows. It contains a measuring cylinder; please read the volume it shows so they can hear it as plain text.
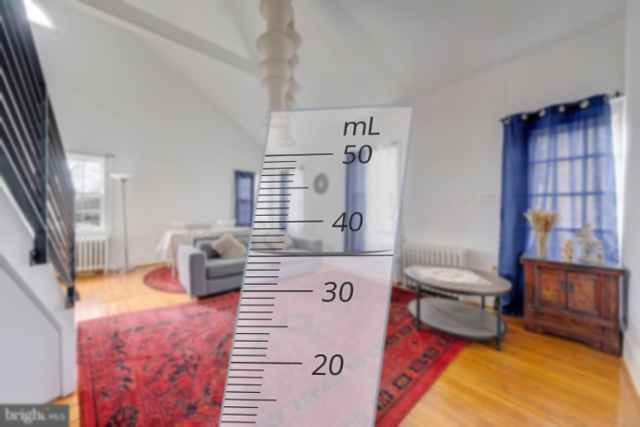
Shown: 35 mL
